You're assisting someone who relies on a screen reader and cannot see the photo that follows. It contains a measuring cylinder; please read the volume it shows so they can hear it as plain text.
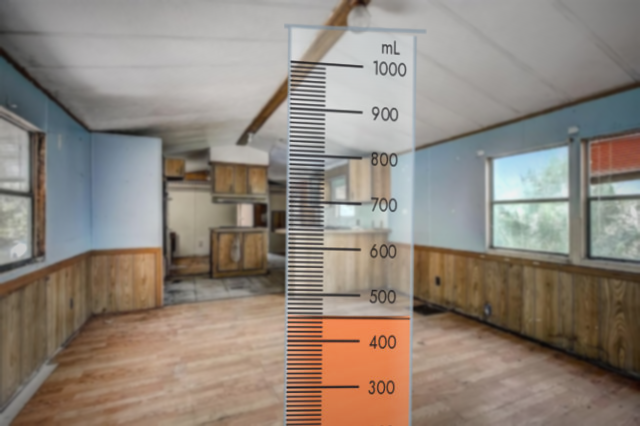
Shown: 450 mL
